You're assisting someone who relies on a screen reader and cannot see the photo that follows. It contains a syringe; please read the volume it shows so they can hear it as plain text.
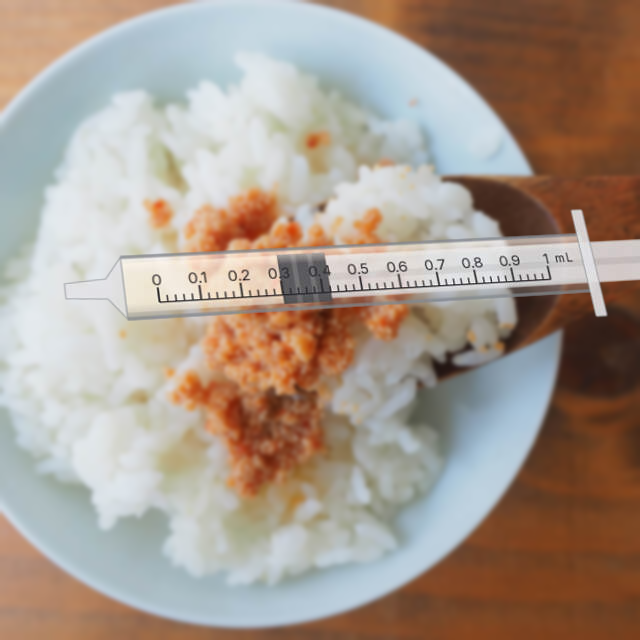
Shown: 0.3 mL
